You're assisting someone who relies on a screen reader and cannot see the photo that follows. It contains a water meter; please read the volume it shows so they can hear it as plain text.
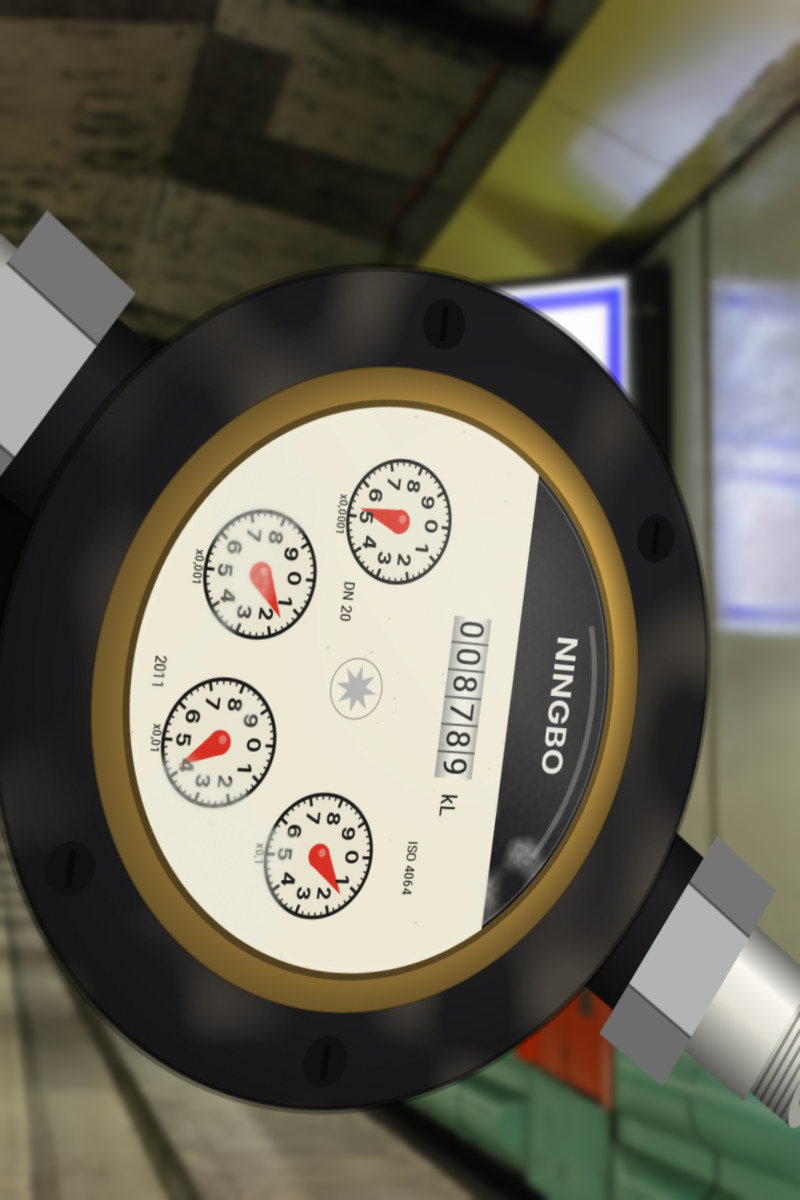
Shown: 8789.1415 kL
